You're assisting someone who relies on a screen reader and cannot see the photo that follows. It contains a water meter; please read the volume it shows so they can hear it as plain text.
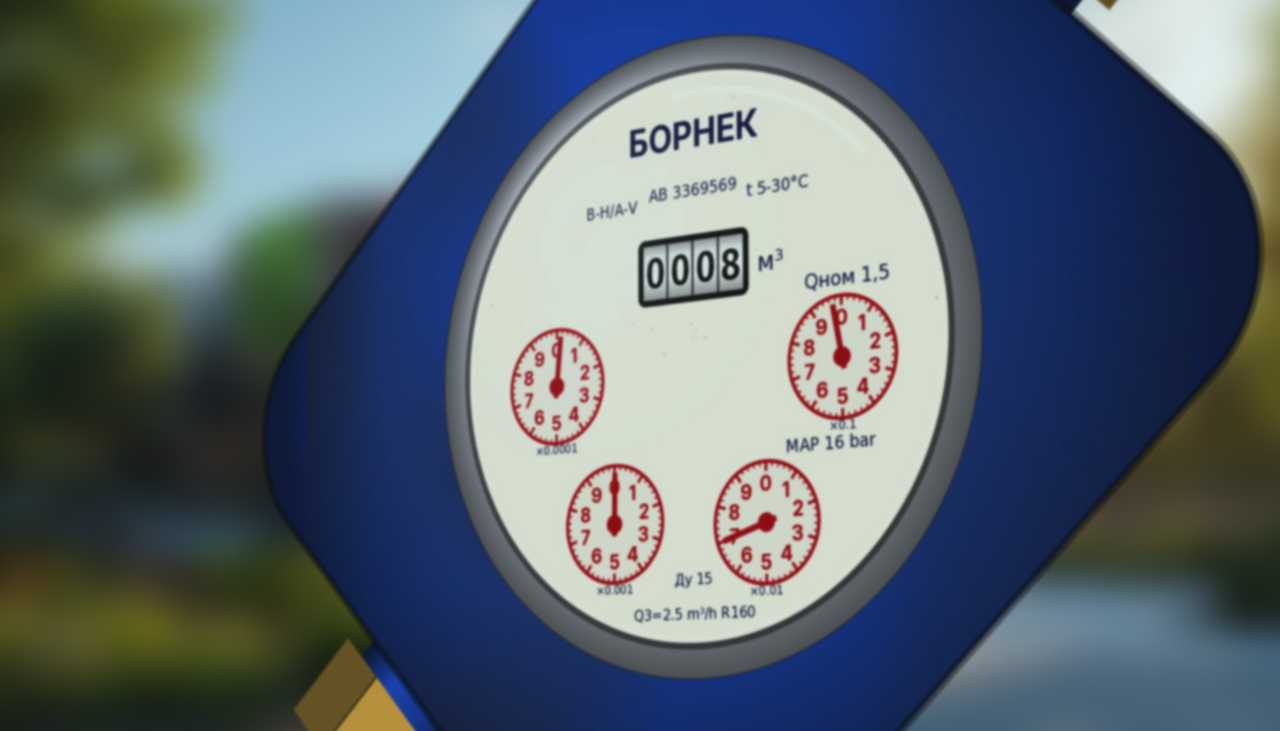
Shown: 7.9700 m³
